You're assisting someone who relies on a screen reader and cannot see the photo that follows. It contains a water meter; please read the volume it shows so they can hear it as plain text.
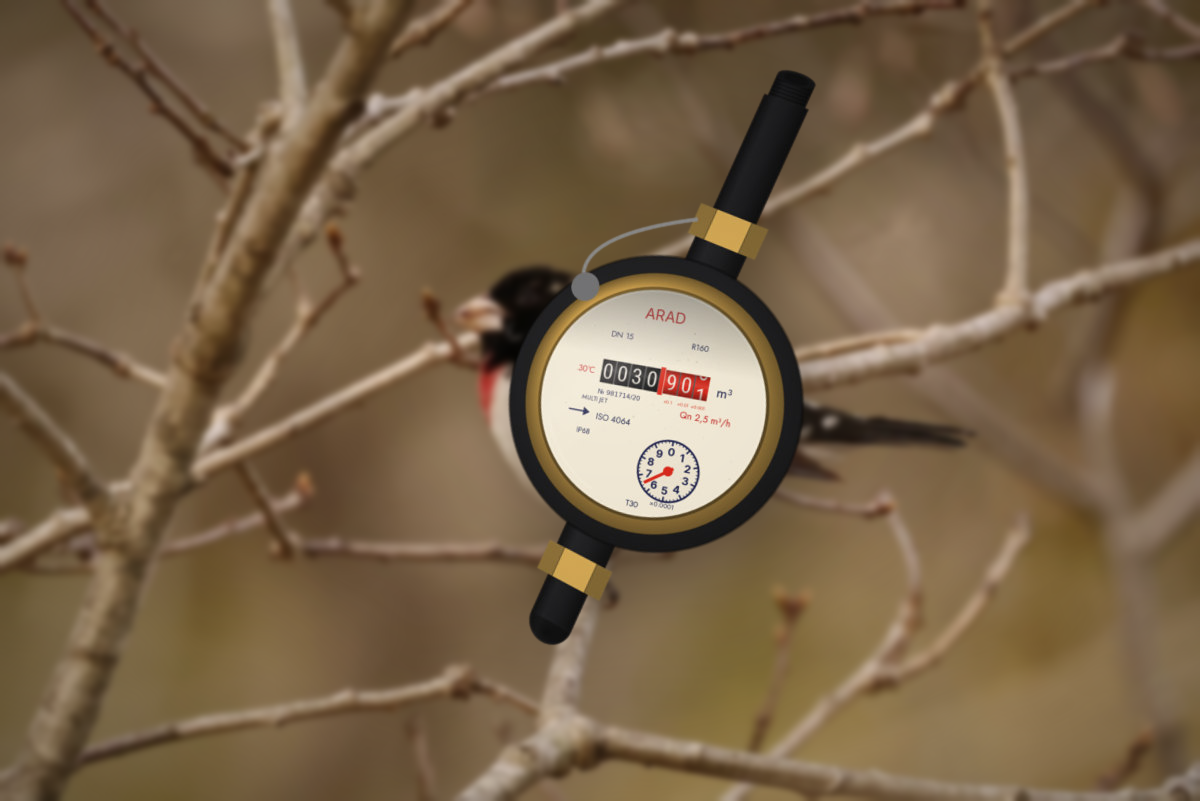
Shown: 30.9006 m³
